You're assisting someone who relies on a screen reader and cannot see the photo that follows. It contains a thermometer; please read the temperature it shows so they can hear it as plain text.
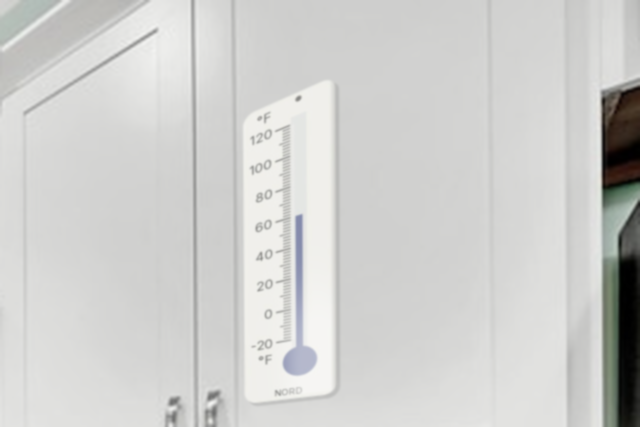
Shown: 60 °F
